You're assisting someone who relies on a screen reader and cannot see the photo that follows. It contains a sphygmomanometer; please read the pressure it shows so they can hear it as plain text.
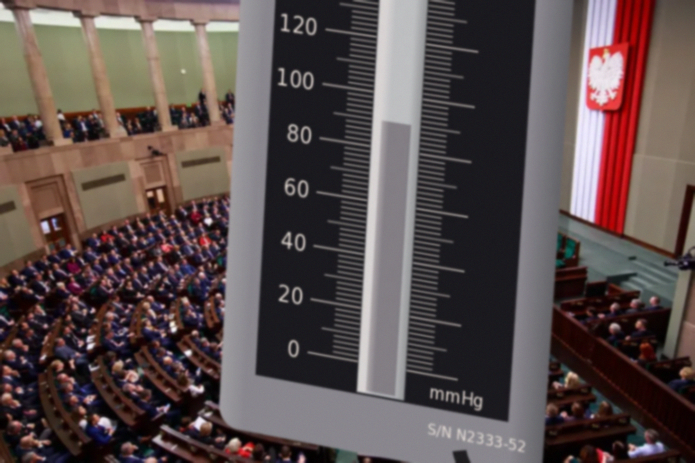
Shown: 90 mmHg
